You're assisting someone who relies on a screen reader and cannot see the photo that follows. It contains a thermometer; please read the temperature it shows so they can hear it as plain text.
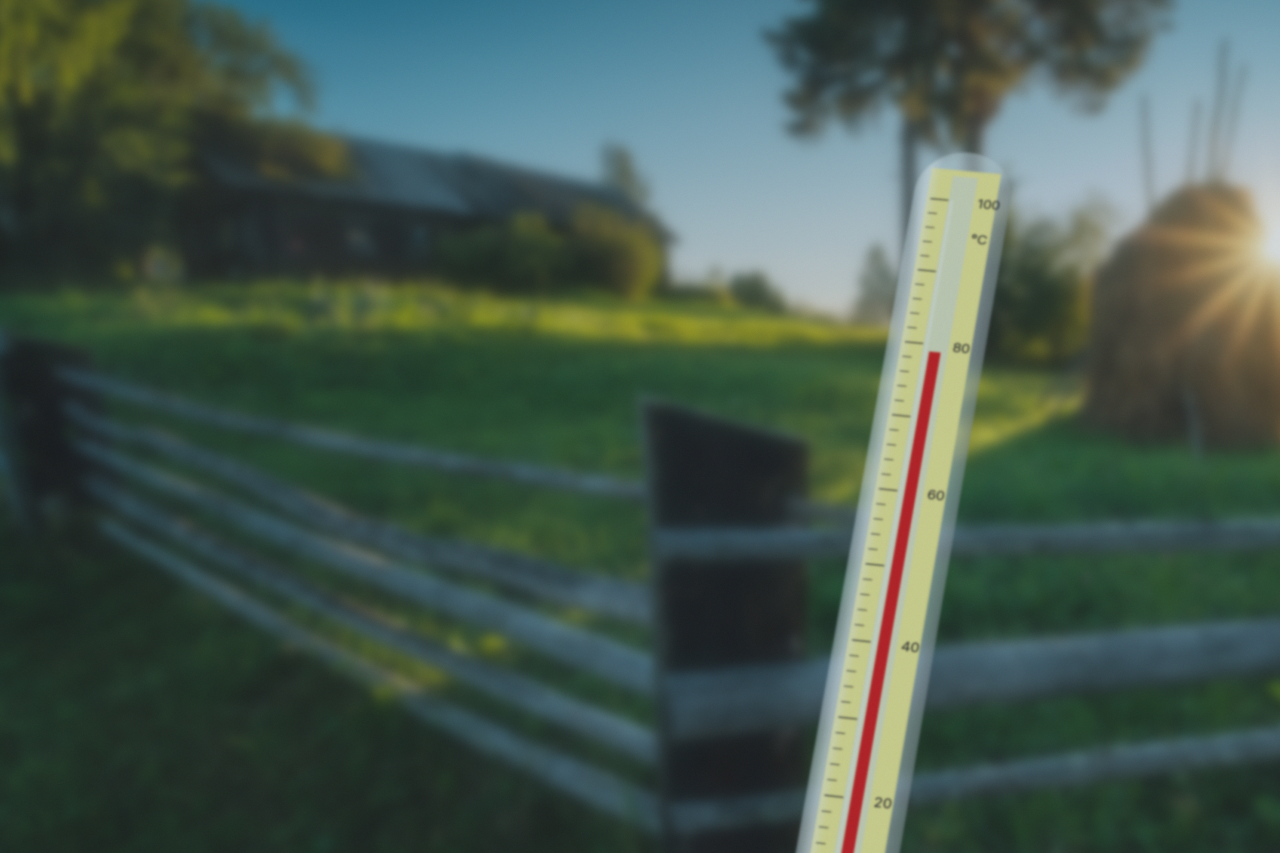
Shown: 79 °C
